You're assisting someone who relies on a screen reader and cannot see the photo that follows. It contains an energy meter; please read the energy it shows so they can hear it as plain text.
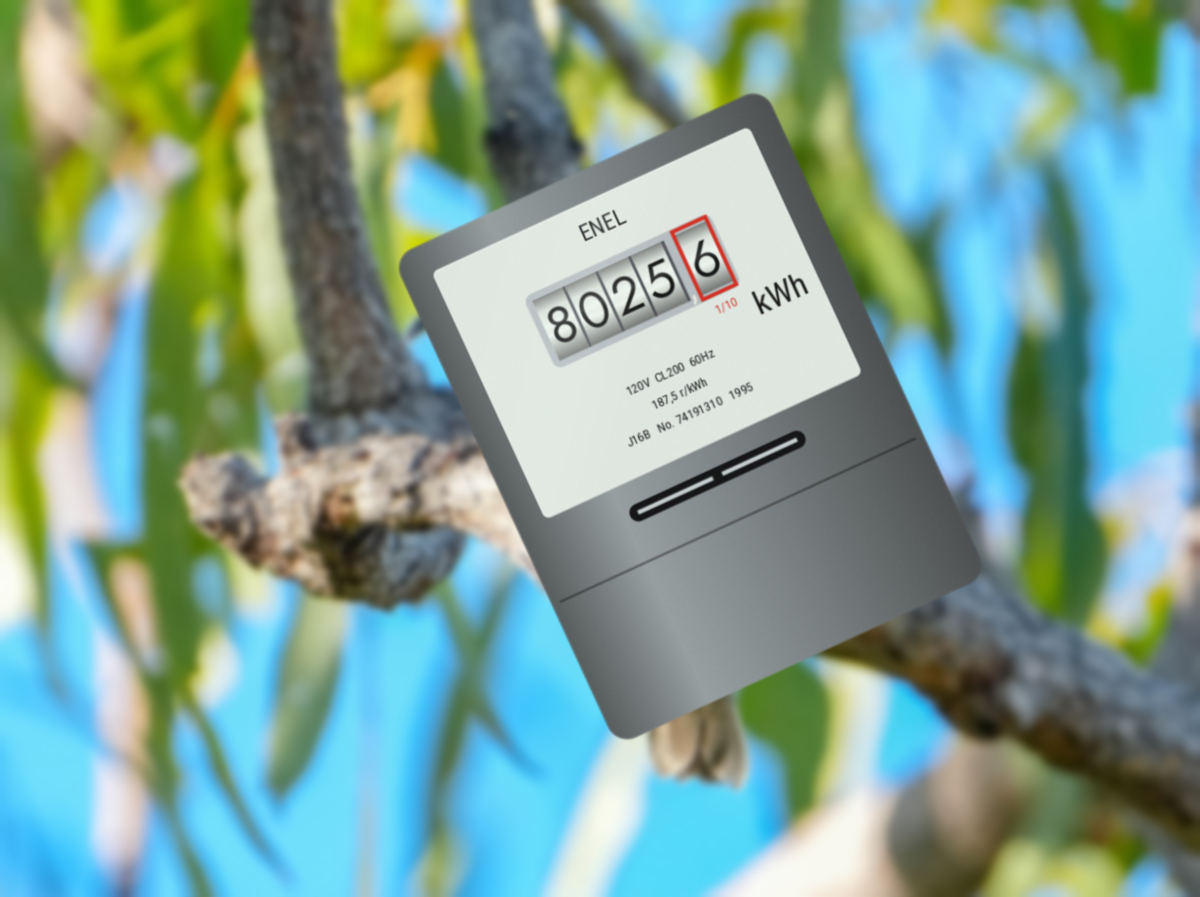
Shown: 8025.6 kWh
